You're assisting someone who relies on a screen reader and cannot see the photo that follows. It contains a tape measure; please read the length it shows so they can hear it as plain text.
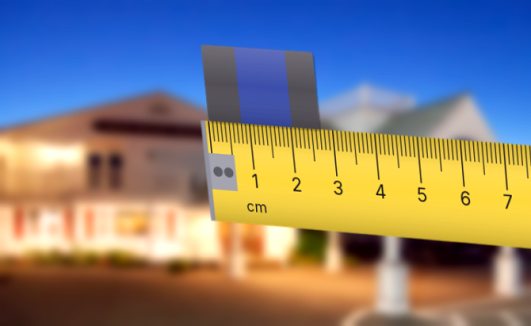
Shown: 2.7 cm
